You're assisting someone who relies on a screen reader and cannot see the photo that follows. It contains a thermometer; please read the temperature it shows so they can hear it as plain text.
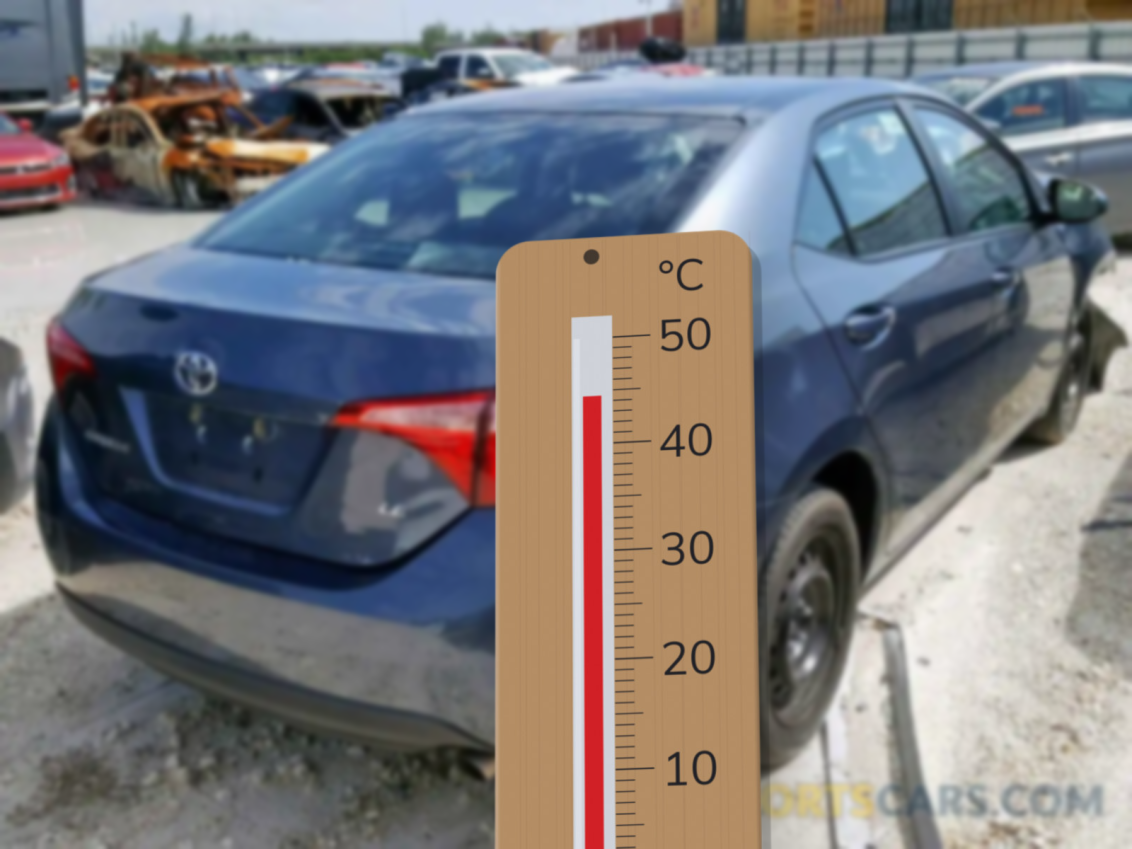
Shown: 44.5 °C
